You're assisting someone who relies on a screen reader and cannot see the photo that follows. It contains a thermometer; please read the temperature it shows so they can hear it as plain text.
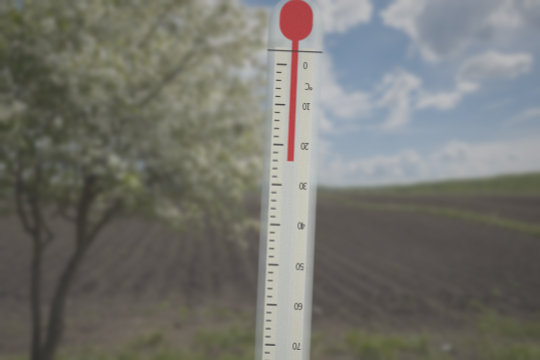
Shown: 24 °C
